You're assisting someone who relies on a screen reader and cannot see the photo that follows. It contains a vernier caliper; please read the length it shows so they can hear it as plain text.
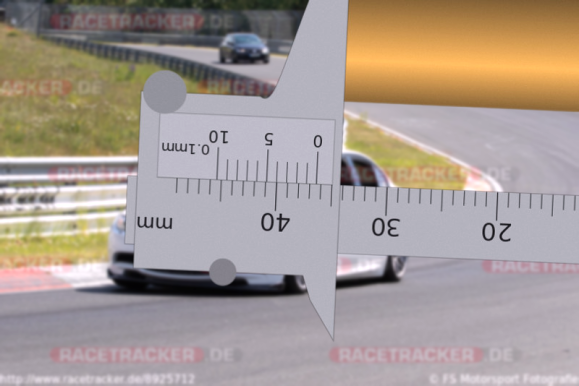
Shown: 36.4 mm
